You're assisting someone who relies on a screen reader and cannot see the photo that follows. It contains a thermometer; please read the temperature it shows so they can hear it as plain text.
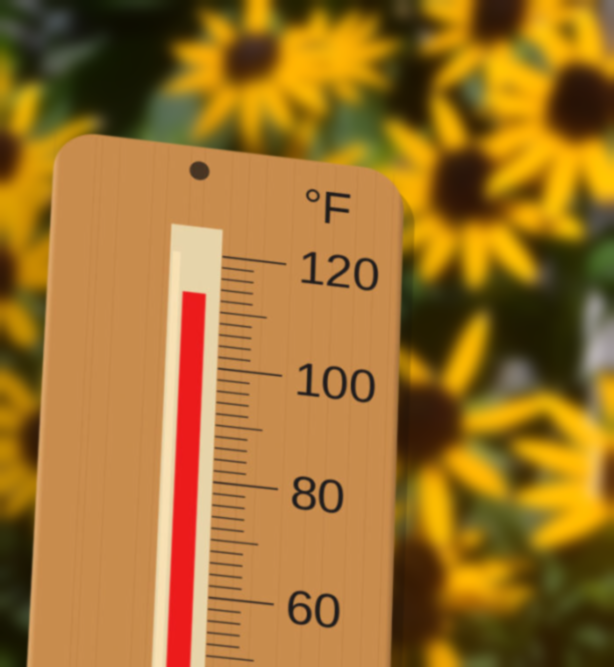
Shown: 113 °F
